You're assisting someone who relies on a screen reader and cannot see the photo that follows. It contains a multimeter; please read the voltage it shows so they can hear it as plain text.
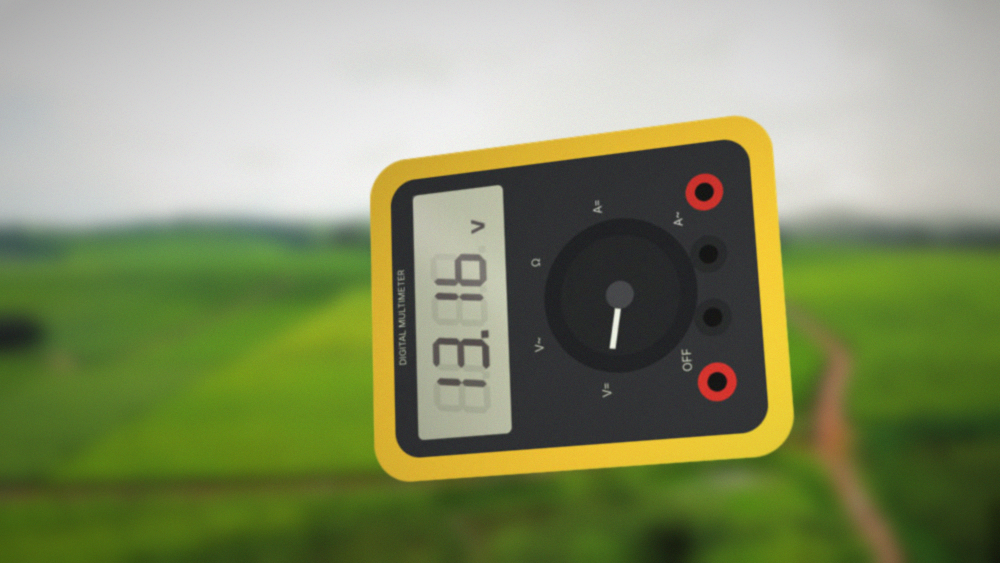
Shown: 13.16 V
